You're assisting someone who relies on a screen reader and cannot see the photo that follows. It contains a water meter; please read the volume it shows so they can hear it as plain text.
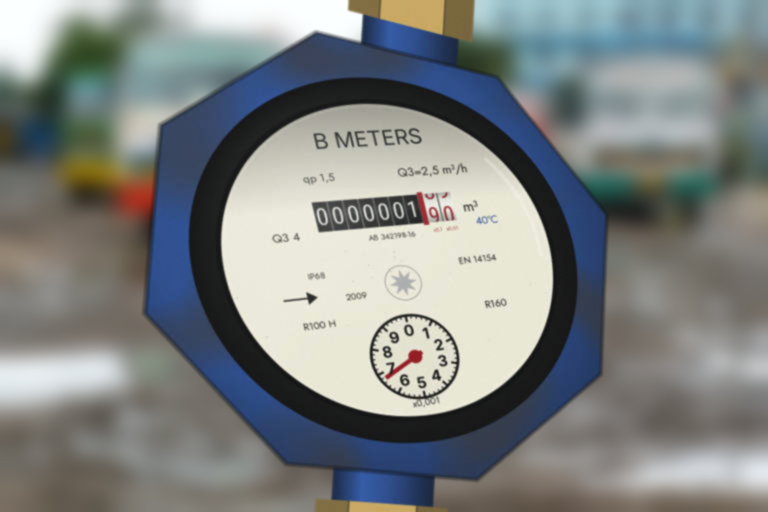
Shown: 1.896 m³
